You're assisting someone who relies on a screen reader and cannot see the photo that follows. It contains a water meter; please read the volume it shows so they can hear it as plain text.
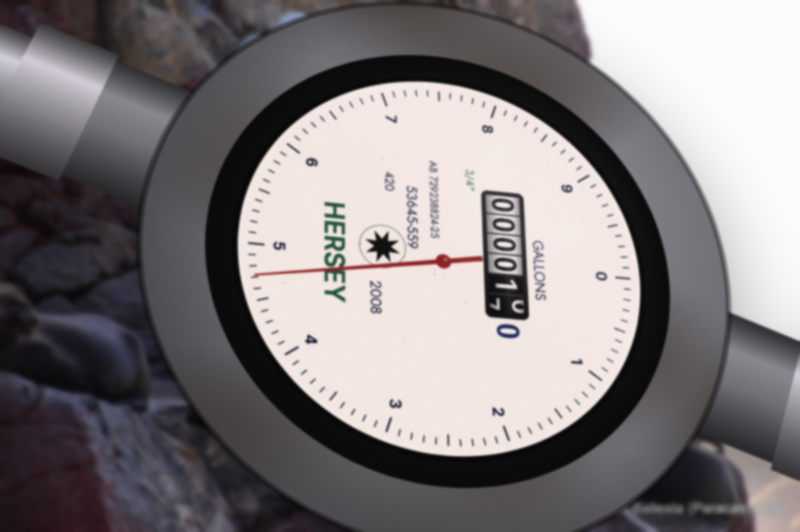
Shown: 164.7 gal
